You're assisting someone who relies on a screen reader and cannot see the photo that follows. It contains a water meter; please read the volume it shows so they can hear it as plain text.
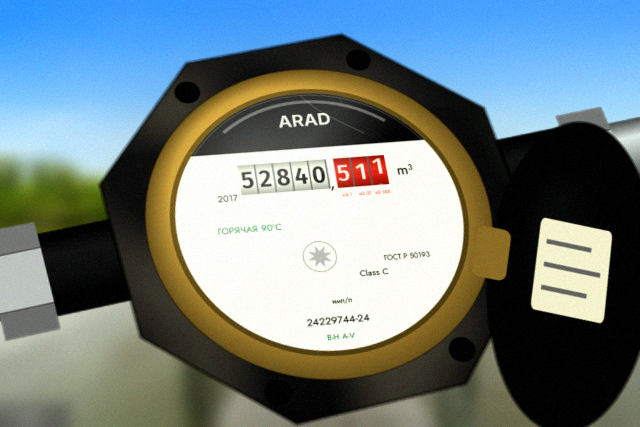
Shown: 52840.511 m³
